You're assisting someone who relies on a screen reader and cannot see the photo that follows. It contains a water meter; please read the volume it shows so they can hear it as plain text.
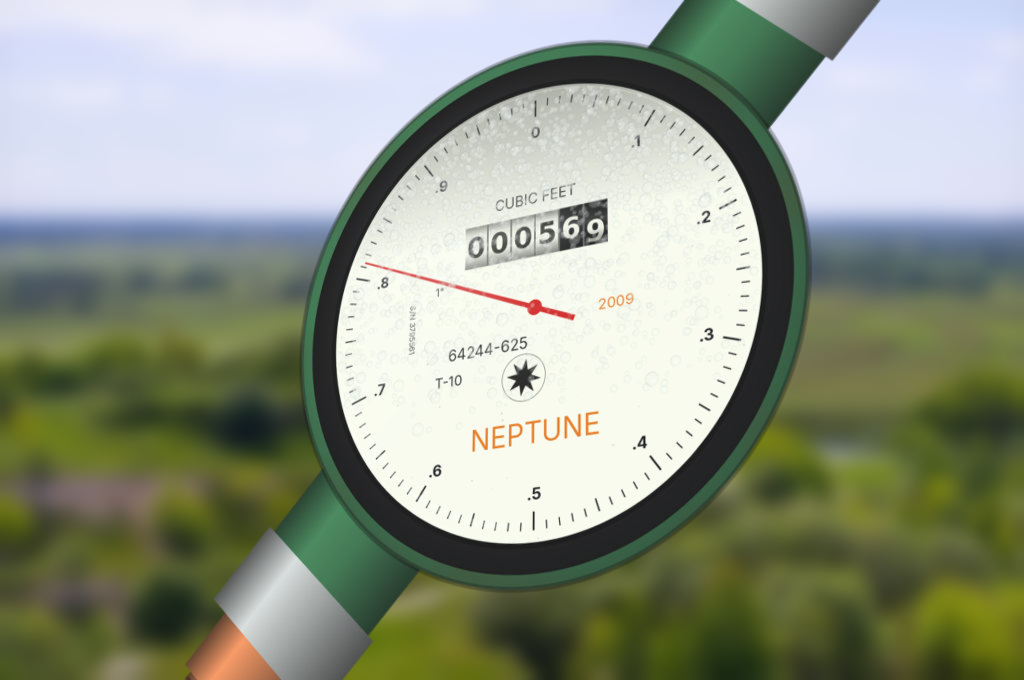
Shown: 568.81 ft³
